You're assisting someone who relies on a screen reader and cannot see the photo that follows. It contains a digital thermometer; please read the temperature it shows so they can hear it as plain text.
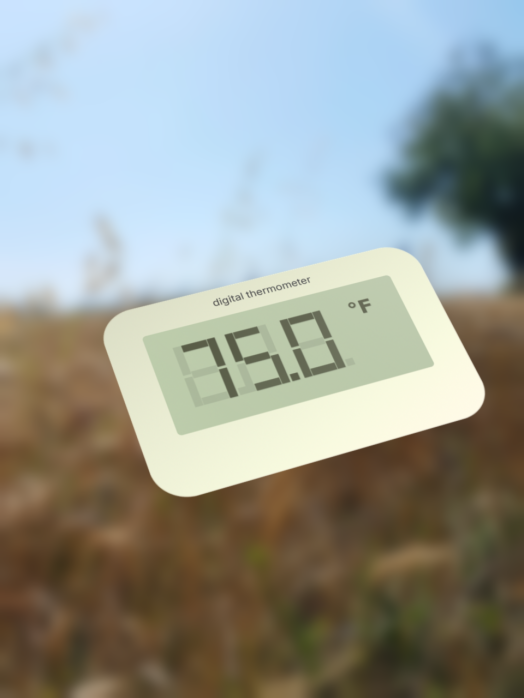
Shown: 75.0 °F
